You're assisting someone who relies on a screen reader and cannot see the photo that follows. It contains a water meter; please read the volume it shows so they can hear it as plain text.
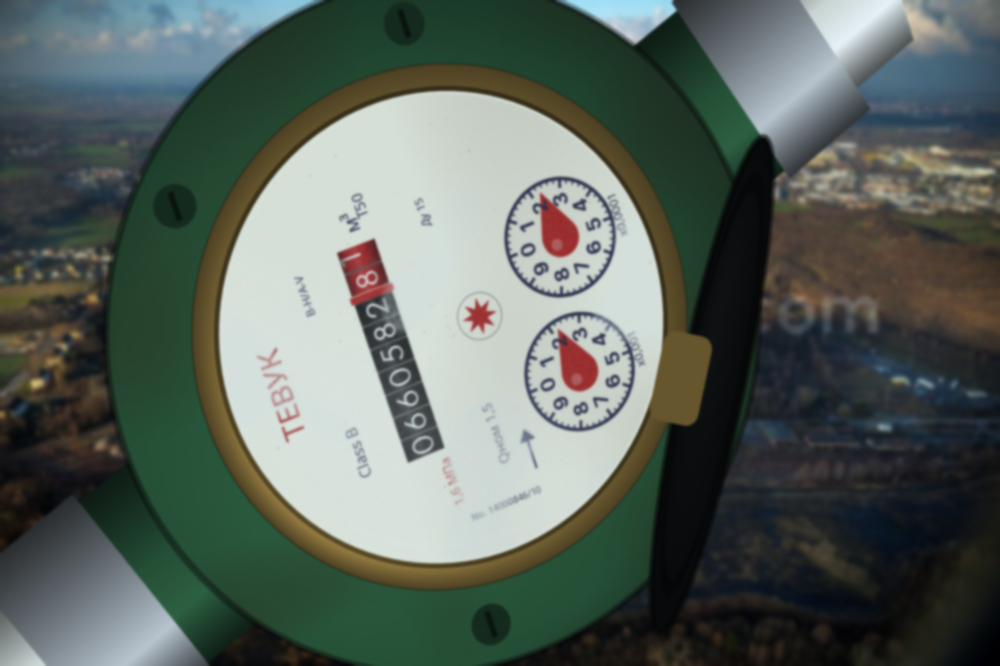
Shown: 660582.8122 m³
